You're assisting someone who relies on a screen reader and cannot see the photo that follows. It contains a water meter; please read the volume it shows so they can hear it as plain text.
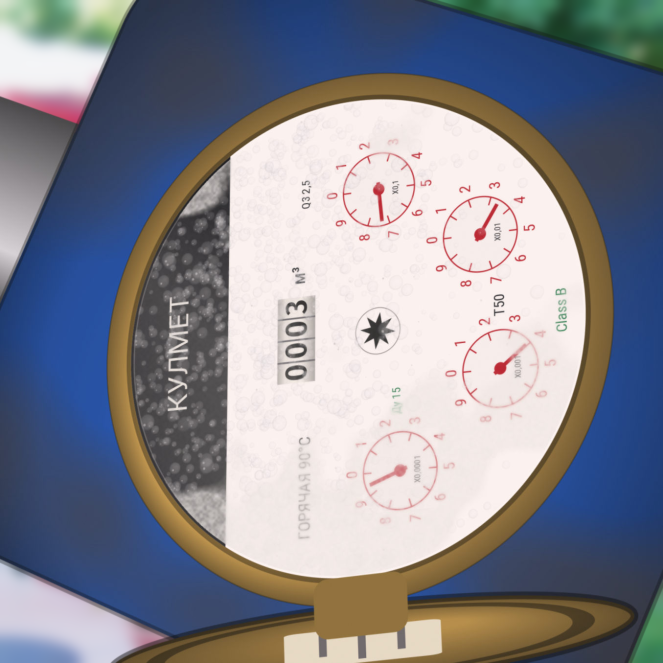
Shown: 3.7339 m³
